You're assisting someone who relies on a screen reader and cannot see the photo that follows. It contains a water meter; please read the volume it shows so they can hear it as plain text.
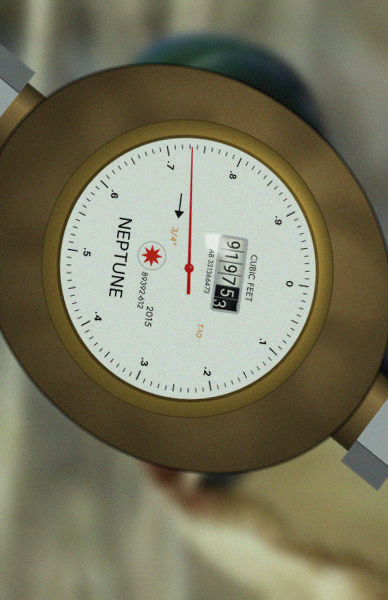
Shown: 919752.73 ft³
